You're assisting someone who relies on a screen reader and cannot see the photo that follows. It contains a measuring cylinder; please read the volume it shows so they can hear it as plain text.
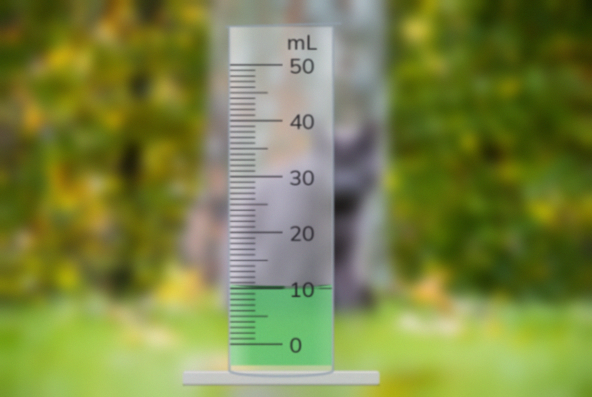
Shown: 10 mL
